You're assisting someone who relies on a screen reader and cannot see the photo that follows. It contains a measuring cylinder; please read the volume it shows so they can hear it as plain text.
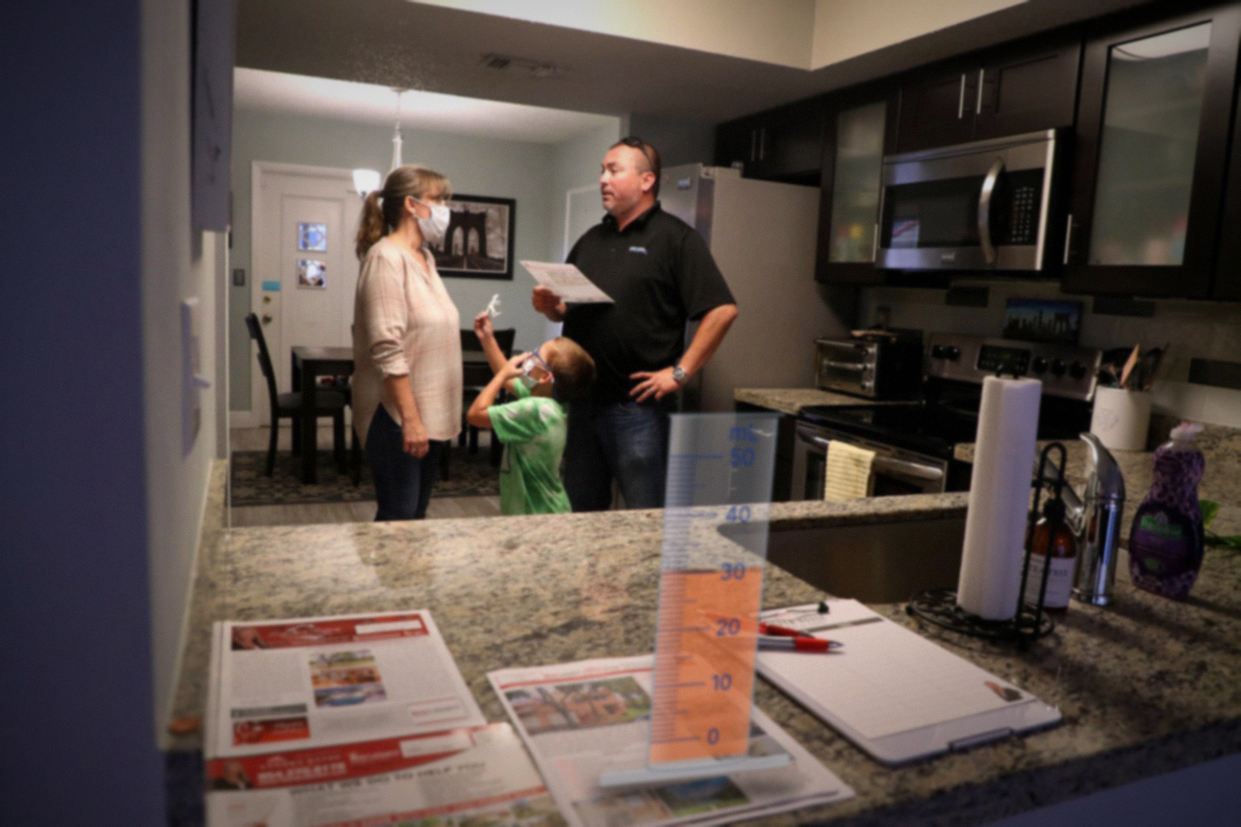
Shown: 30 mL
